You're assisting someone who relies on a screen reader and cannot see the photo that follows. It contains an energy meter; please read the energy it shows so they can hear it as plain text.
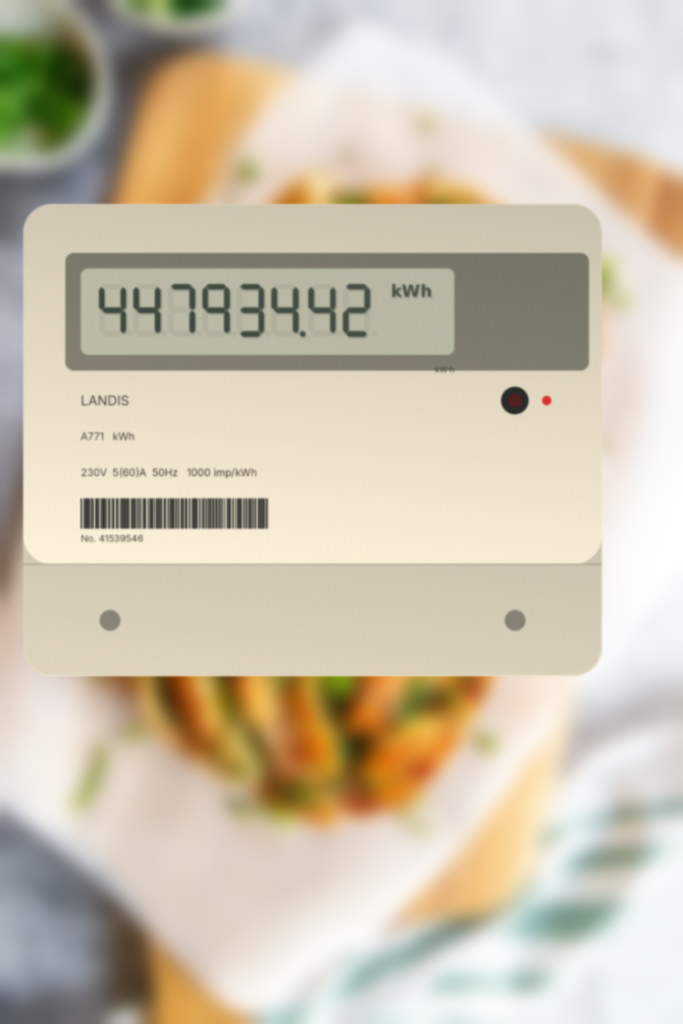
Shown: 447934.42 kWh
